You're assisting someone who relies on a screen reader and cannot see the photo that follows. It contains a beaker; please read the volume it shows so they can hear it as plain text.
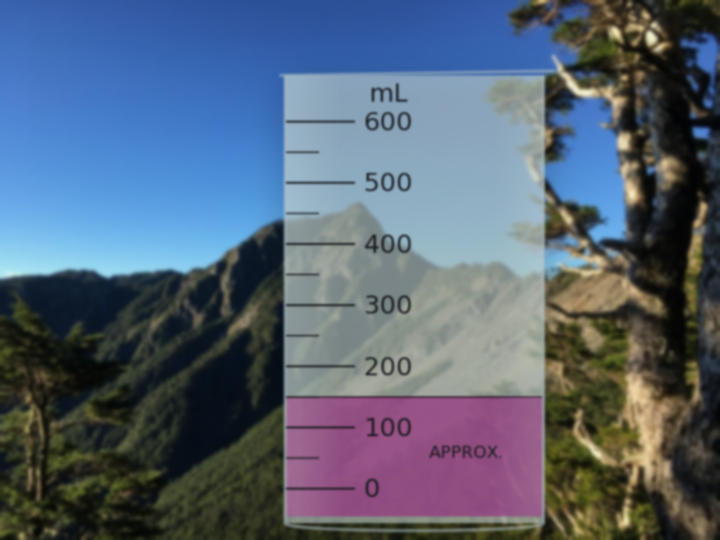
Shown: 150 mL
